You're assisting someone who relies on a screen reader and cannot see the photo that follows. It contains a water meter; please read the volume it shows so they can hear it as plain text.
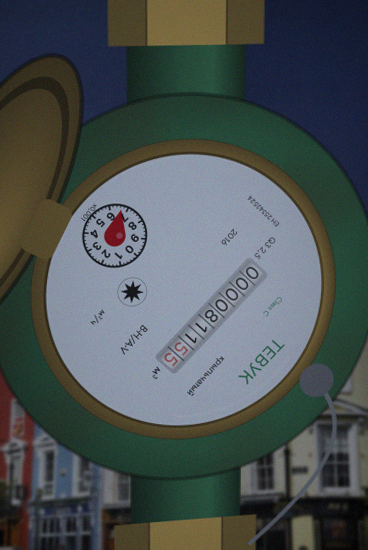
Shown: 811.556 m³
